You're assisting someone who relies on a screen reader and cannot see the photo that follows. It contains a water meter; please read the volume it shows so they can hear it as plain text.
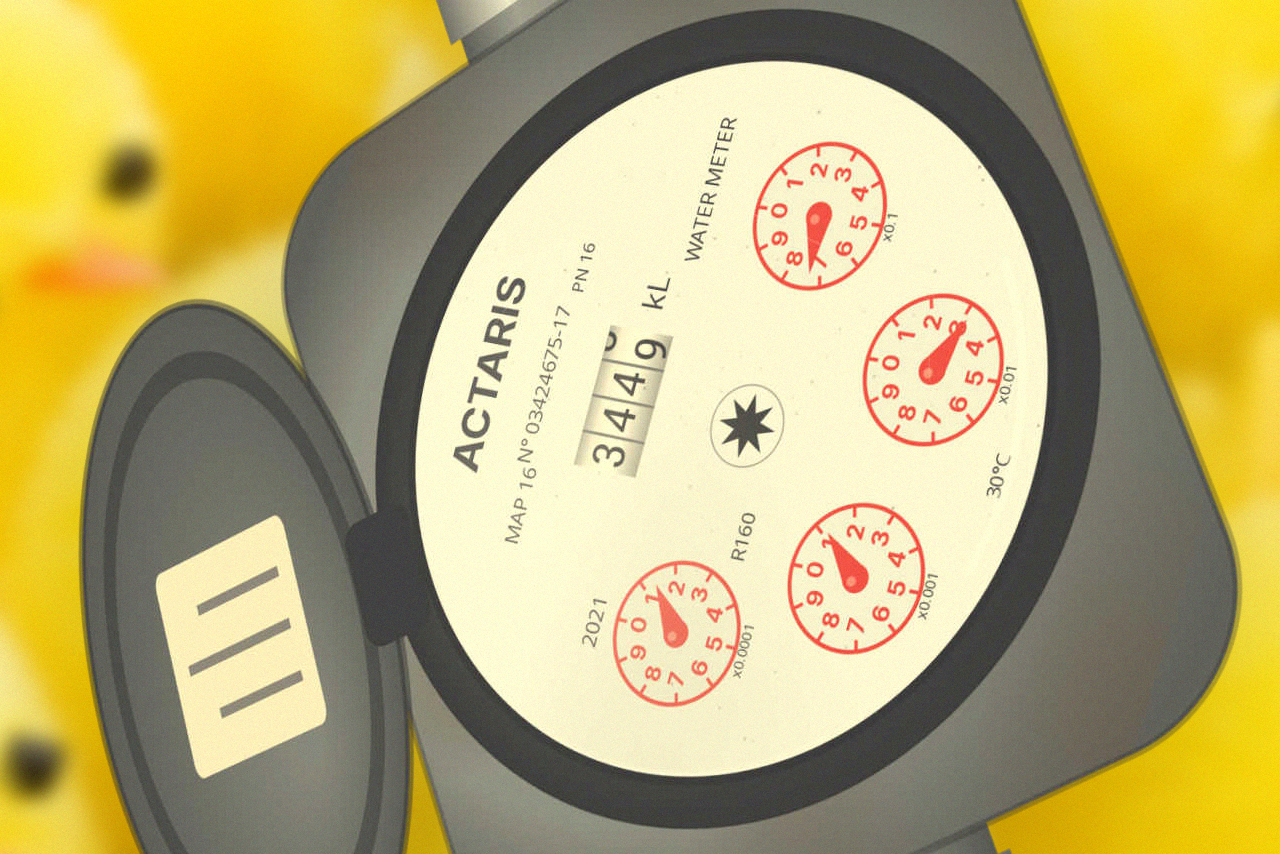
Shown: 3448.7311 kL
